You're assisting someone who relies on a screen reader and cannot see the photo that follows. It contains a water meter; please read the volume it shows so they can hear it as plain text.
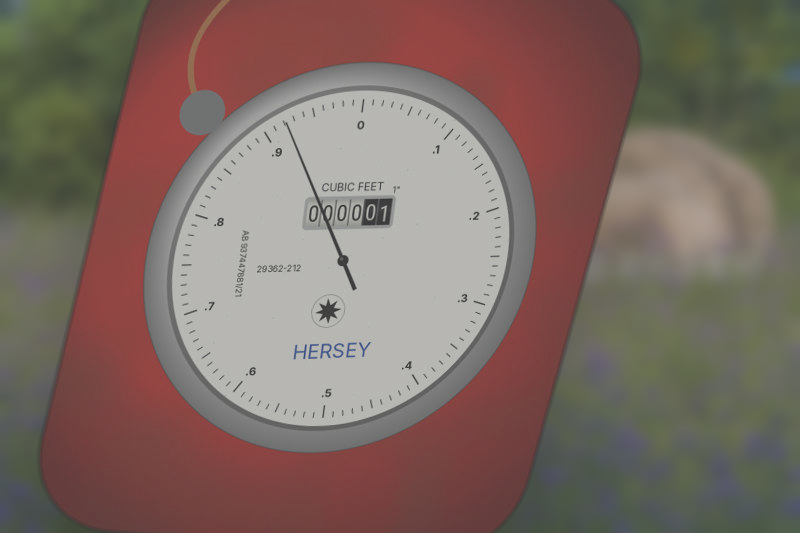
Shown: 0.92 ft³
